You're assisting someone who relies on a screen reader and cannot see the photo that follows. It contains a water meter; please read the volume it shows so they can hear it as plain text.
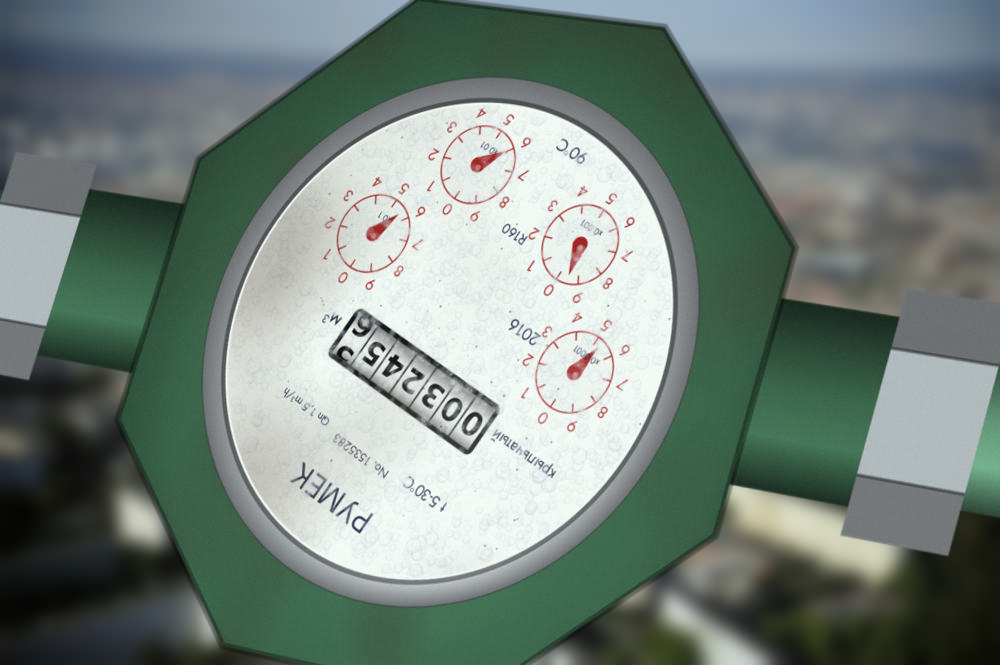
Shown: 32455.5595 m³
